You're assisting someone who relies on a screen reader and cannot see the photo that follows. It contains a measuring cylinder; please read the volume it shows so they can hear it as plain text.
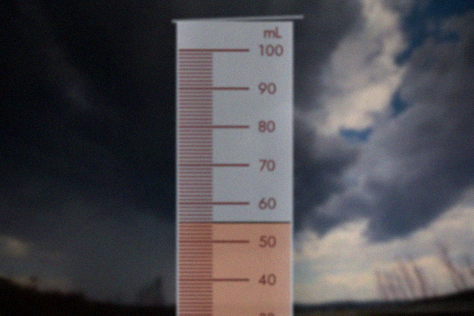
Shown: 55 mL
